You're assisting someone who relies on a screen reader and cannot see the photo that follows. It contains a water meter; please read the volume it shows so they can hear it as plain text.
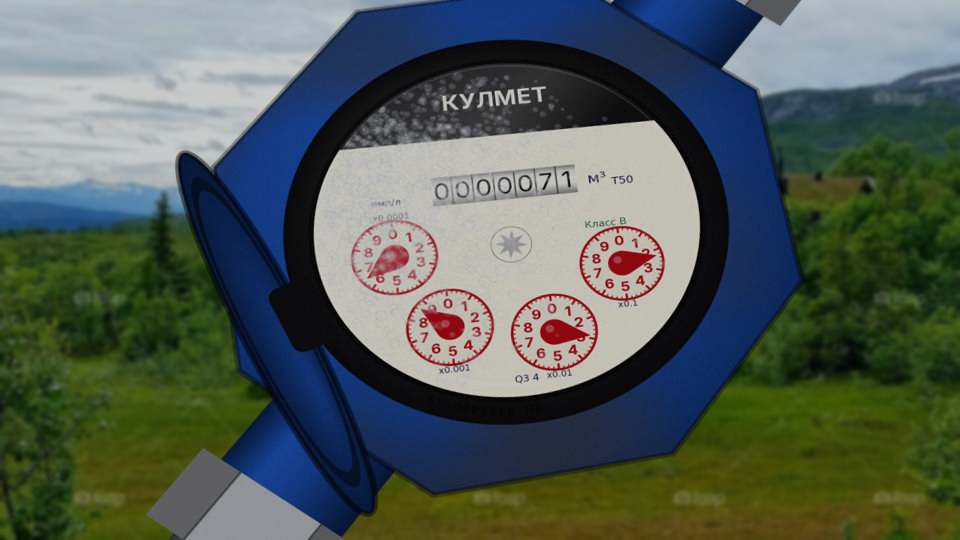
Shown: 71.2286 m³
